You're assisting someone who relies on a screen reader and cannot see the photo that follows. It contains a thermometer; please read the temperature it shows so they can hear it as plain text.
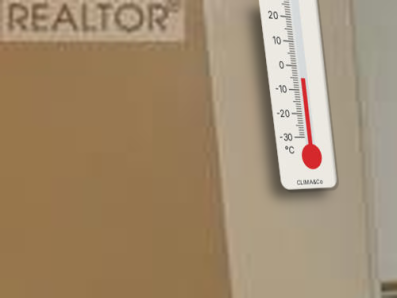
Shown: -5 °C
